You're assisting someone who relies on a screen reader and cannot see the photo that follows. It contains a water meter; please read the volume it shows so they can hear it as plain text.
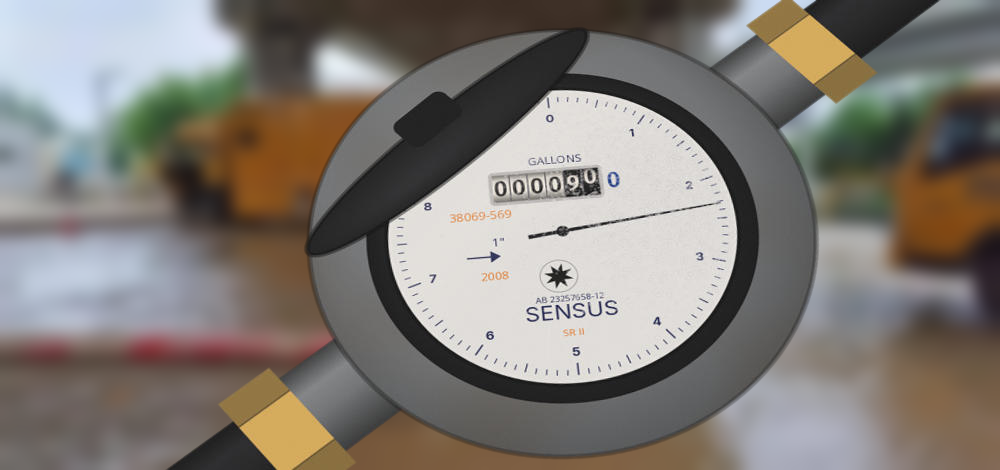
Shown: 902.3 gal
